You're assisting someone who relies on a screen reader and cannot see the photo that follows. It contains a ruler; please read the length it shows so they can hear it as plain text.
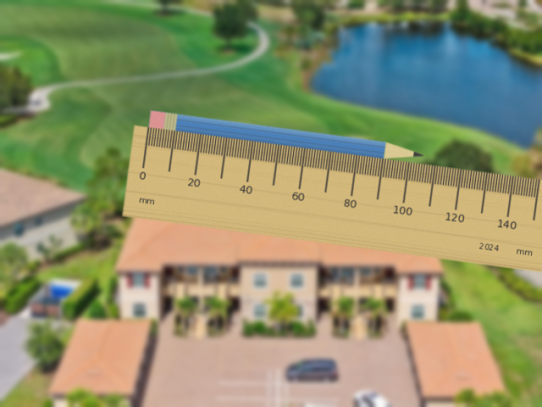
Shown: 105 mm
